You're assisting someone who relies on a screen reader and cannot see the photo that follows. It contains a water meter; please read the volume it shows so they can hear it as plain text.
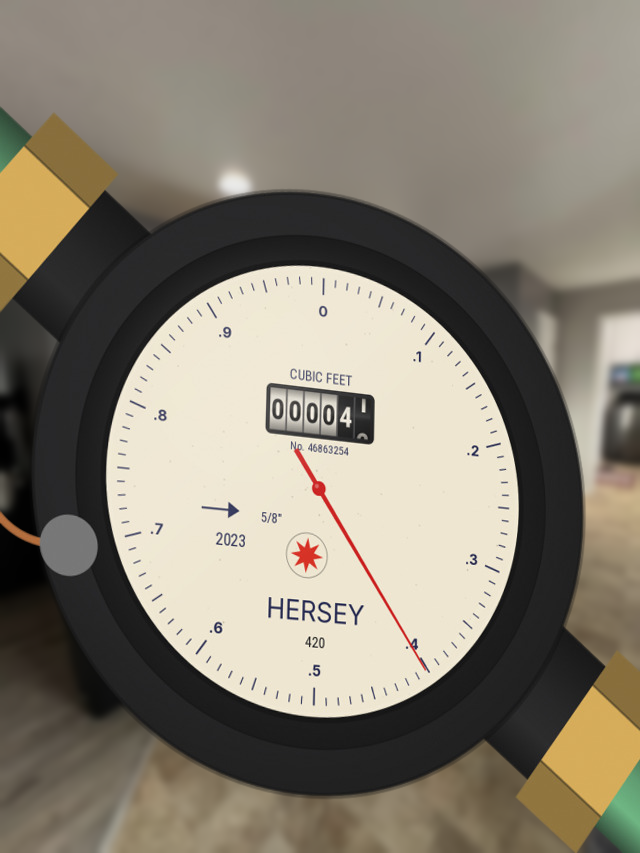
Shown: 41.40 ft³
